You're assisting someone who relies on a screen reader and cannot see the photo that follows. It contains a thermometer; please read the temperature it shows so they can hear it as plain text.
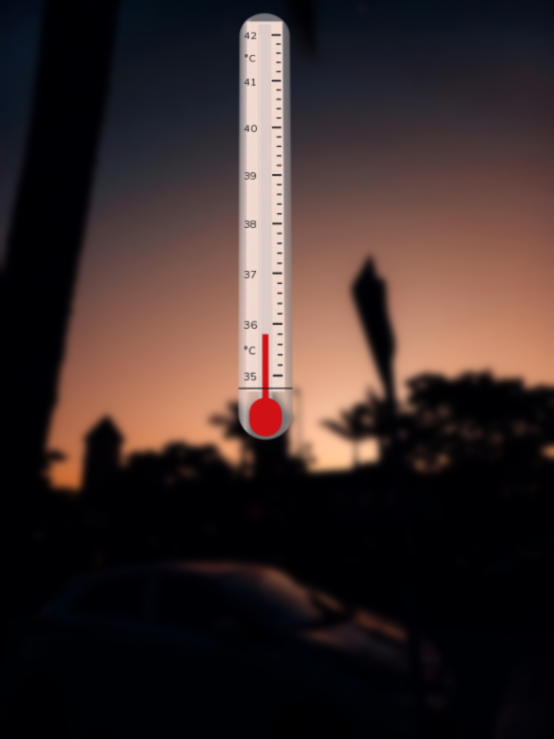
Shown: 35.8 °C
